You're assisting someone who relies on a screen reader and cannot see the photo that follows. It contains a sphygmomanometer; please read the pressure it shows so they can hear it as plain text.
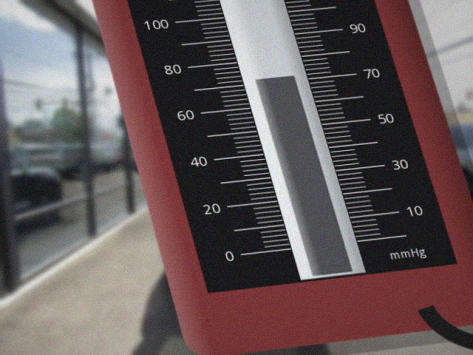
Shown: 72 mmHg
